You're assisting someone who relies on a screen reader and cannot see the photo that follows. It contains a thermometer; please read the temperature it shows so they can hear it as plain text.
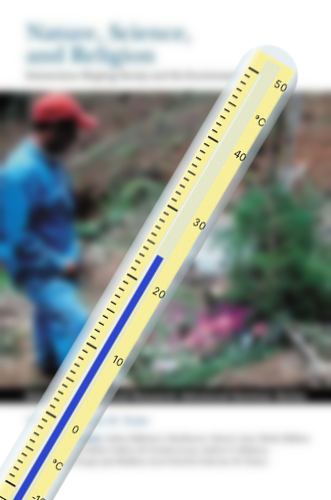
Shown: 24 °C
